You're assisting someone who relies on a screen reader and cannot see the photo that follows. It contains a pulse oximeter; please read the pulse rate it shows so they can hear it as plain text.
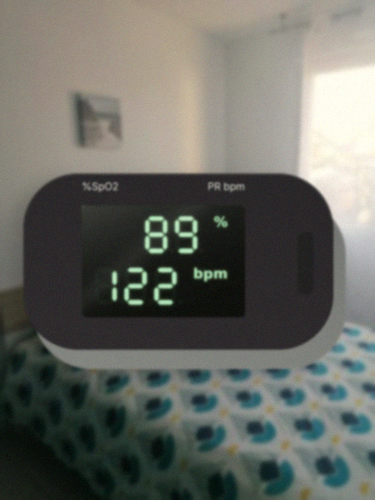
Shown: 122 bpm
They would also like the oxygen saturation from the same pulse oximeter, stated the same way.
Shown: 89 %
